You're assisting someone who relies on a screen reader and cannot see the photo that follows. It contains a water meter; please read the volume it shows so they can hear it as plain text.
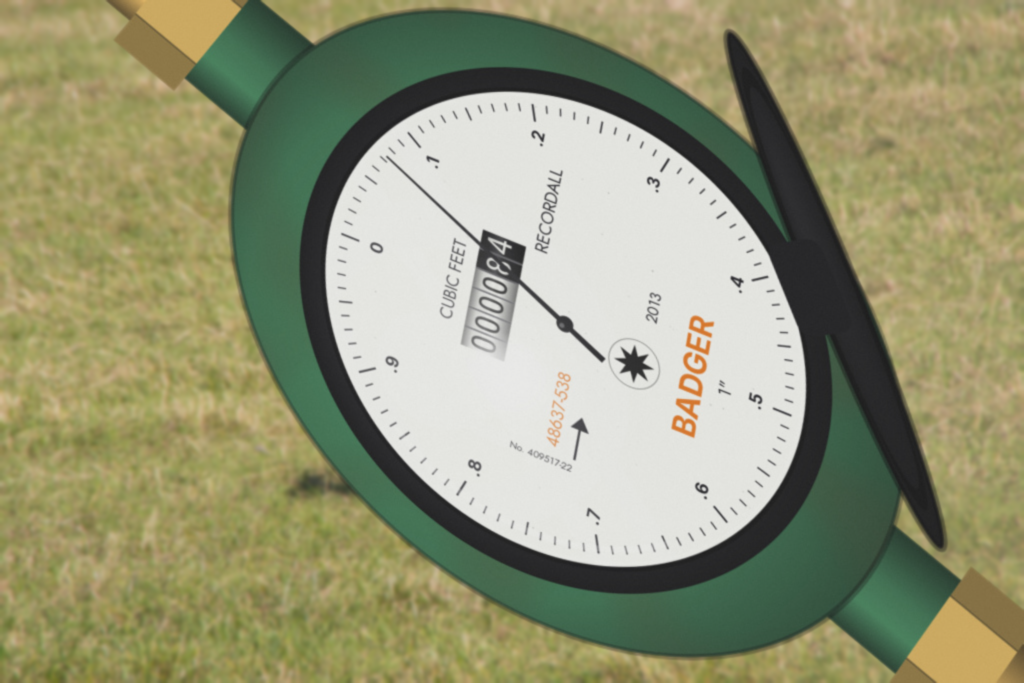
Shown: 84.07 ft³
